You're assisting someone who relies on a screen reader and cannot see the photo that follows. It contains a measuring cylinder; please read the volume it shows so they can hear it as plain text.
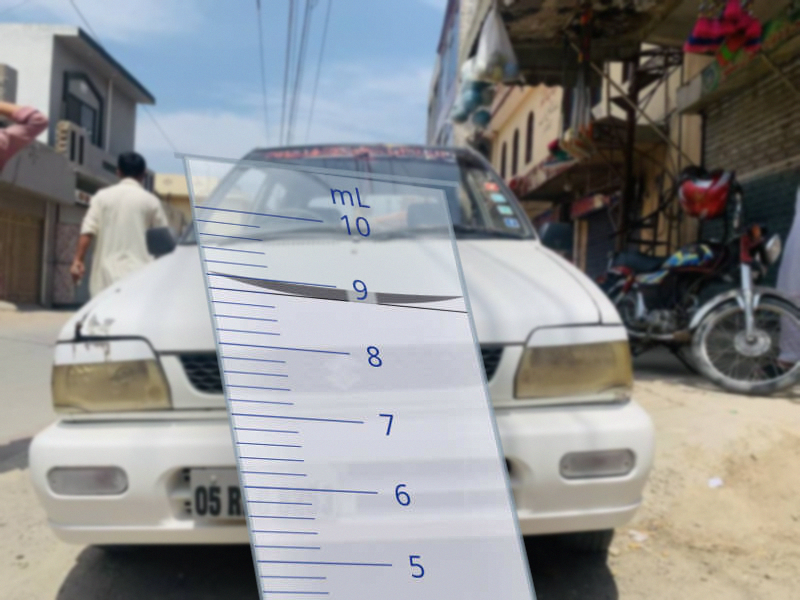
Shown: 8.8 mL
